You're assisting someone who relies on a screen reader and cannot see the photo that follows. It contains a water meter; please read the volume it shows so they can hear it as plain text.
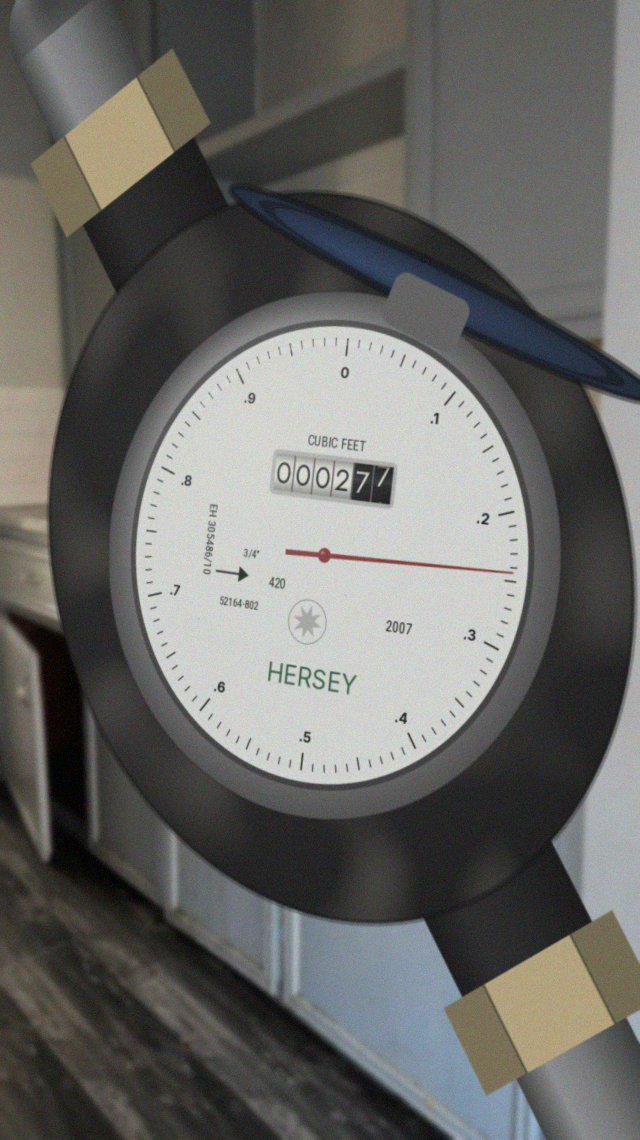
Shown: 277.24 ft³
